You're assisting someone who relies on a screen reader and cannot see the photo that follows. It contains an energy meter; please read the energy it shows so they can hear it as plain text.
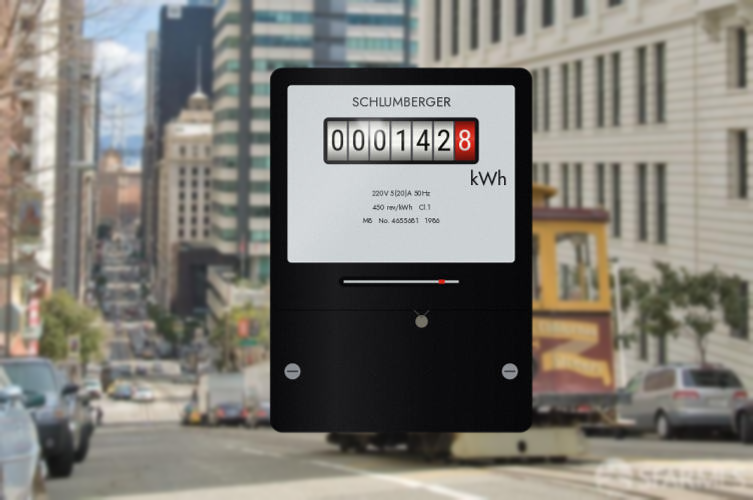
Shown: 142.8 kWh
